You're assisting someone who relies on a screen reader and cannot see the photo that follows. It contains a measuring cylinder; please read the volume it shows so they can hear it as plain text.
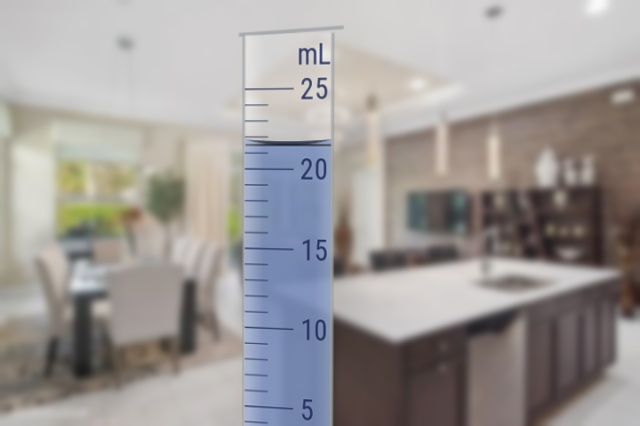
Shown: 21.5 mL
